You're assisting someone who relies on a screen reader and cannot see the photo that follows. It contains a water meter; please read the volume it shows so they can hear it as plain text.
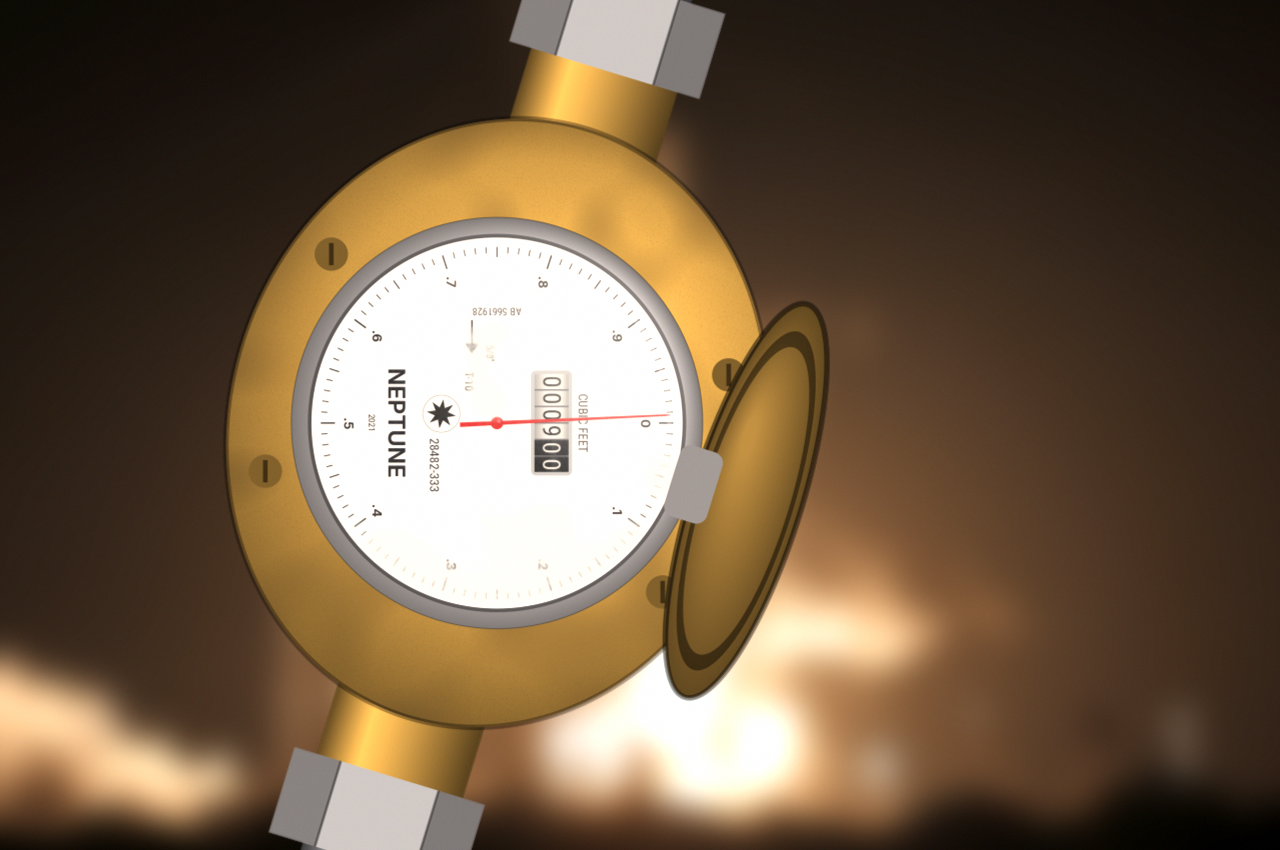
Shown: 899.99 ft³
